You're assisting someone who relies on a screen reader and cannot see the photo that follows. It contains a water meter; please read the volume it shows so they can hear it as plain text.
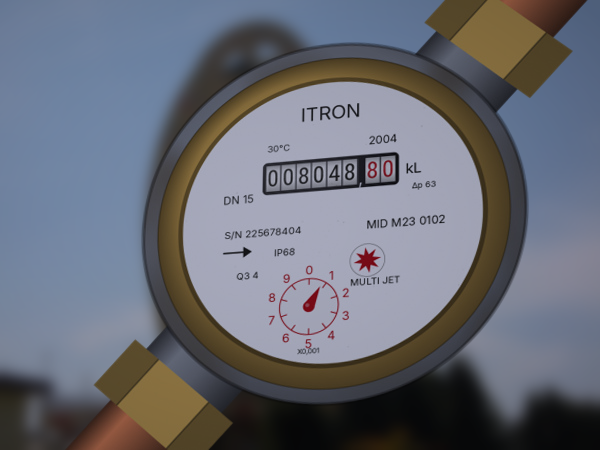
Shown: 8048.800 kL
